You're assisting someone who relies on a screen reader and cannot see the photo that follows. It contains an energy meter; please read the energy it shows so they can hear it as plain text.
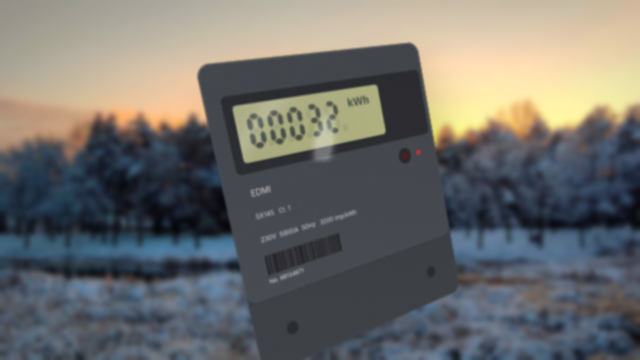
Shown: 32 kWh
